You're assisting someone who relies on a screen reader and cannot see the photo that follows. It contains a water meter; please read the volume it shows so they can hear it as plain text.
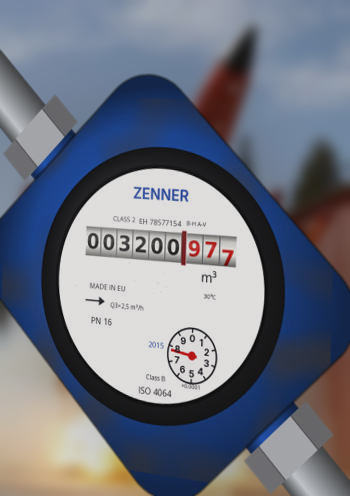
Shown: 3200.9767 m³
